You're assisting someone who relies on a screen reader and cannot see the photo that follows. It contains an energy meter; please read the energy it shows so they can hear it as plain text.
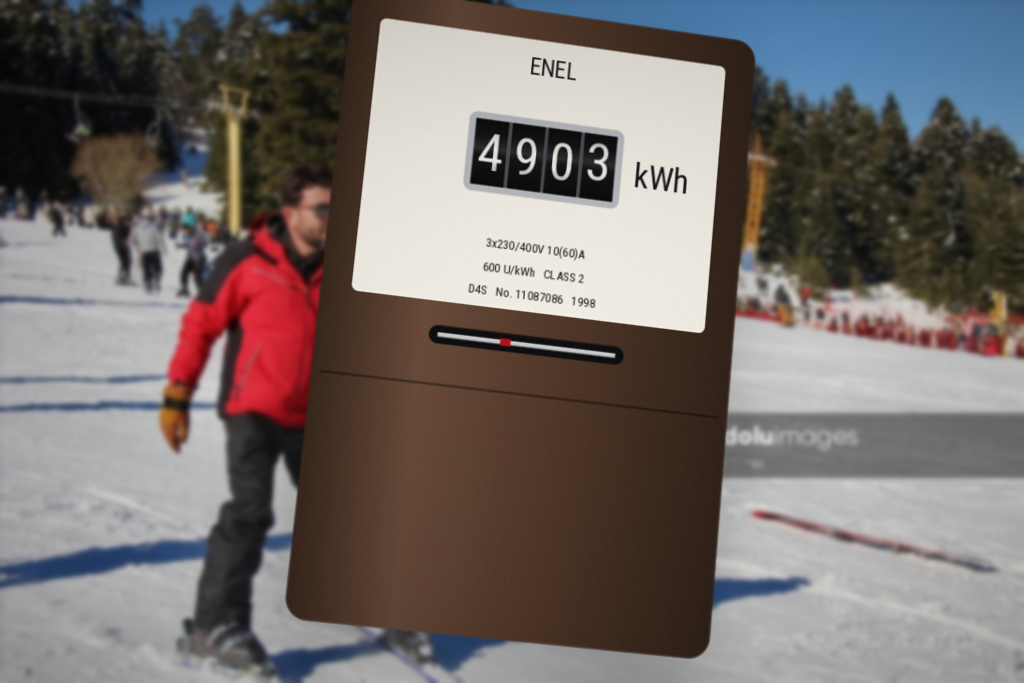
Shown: 4903 kWh
